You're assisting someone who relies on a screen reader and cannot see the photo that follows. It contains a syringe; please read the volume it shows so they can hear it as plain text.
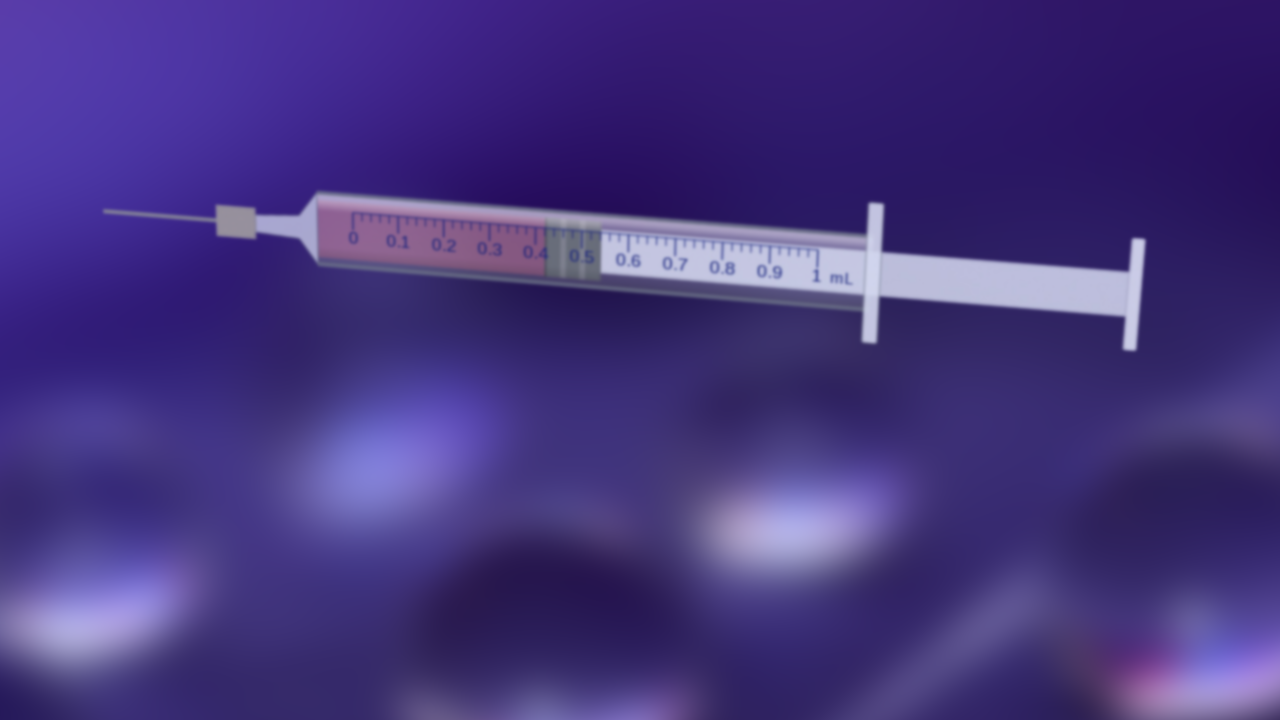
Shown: 0.42 mL
